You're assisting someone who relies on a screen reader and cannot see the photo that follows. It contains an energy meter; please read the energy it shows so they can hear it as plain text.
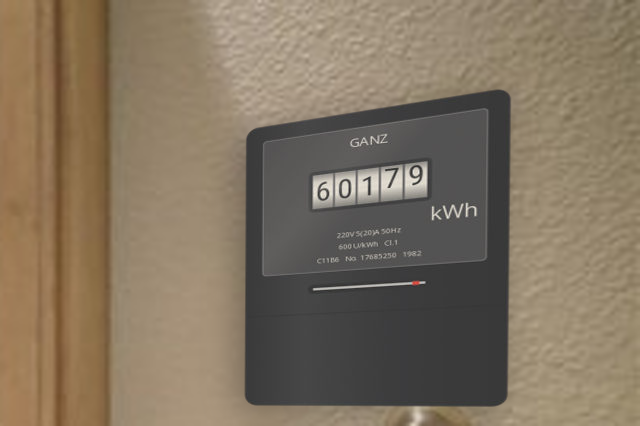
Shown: 60179 kWh
